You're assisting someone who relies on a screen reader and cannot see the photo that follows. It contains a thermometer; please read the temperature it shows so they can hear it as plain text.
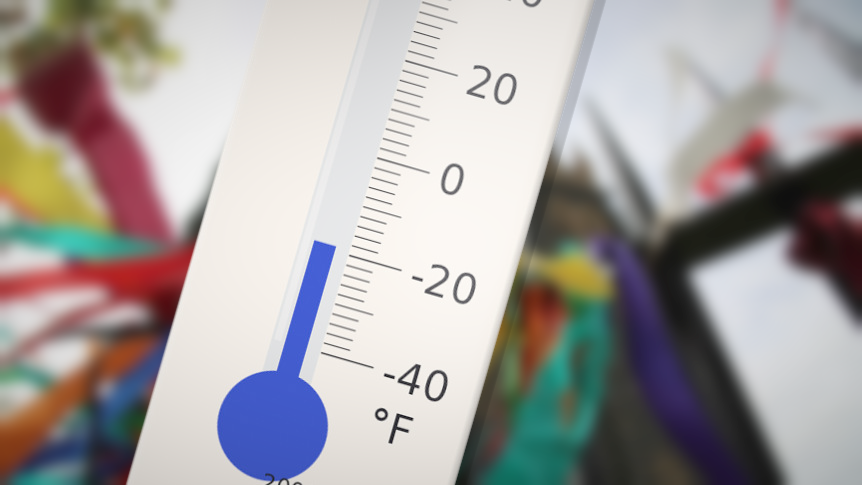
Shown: -19 °F
